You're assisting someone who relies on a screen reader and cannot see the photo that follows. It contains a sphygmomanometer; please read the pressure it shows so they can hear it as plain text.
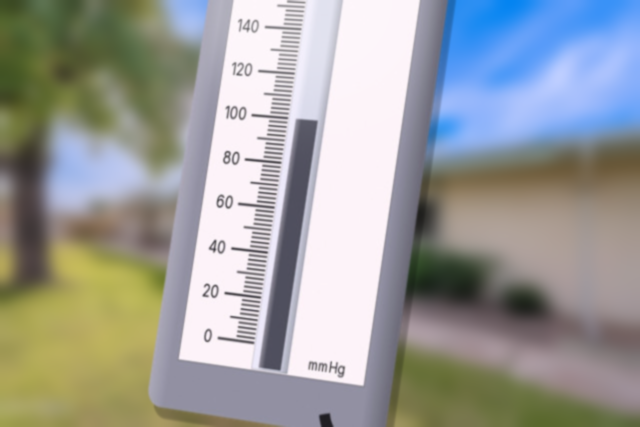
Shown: 100 mmHg
